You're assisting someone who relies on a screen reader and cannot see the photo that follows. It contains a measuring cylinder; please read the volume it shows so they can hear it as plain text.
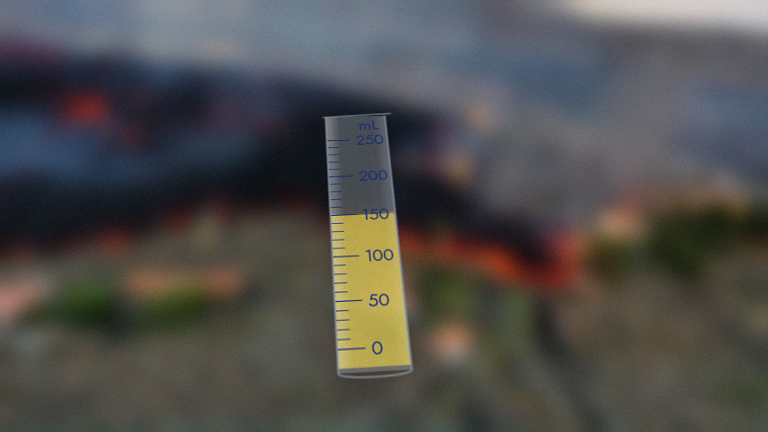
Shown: 150 mL
